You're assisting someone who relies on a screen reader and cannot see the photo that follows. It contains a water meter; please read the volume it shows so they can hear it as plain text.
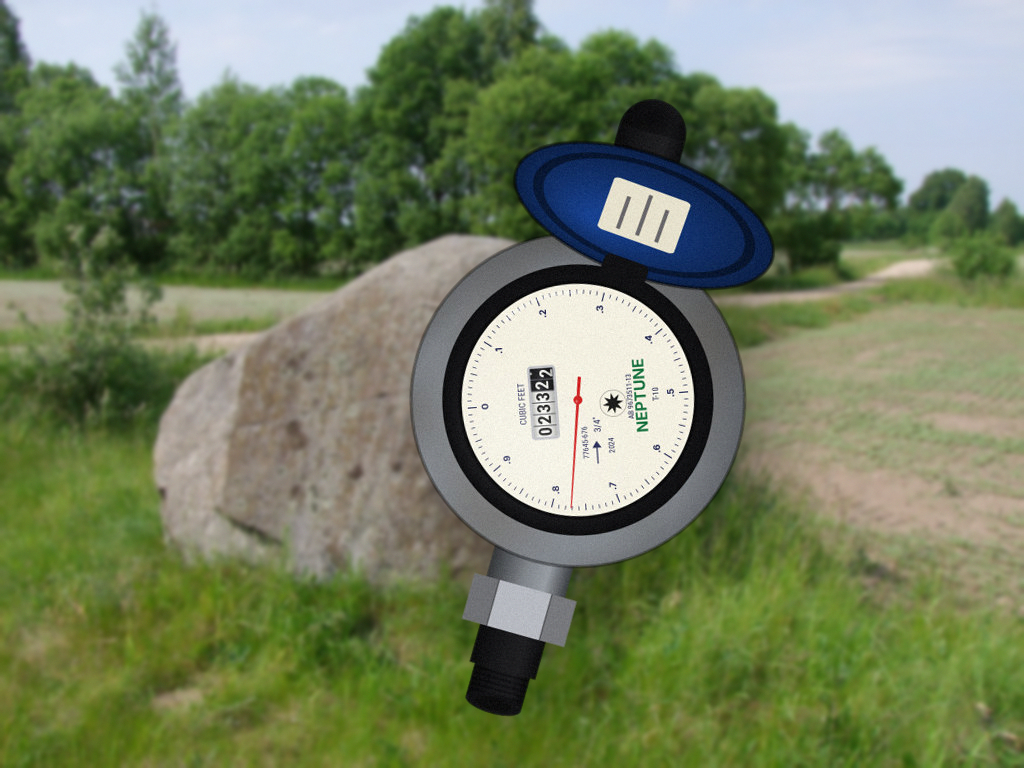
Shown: 23321.77 ft³
